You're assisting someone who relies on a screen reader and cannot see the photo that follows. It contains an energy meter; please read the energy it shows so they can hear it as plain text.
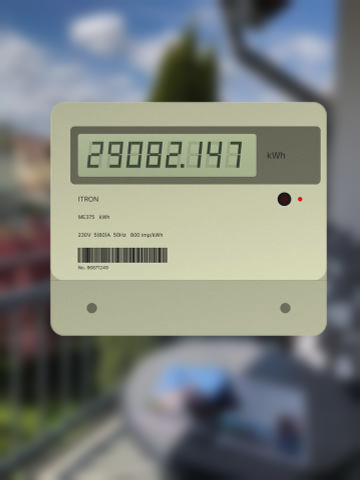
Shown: 29082.147 kWh
